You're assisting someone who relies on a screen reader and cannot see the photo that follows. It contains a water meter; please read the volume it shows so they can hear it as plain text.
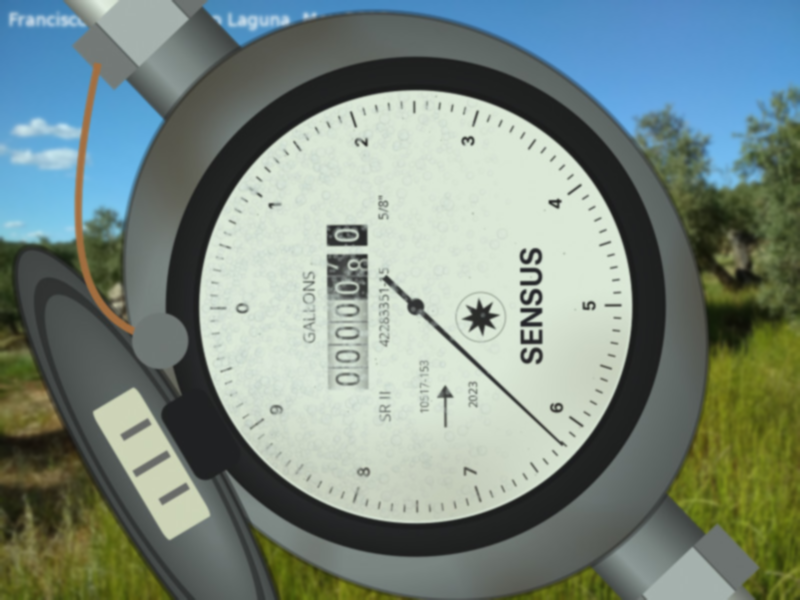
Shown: 76.2 gal
